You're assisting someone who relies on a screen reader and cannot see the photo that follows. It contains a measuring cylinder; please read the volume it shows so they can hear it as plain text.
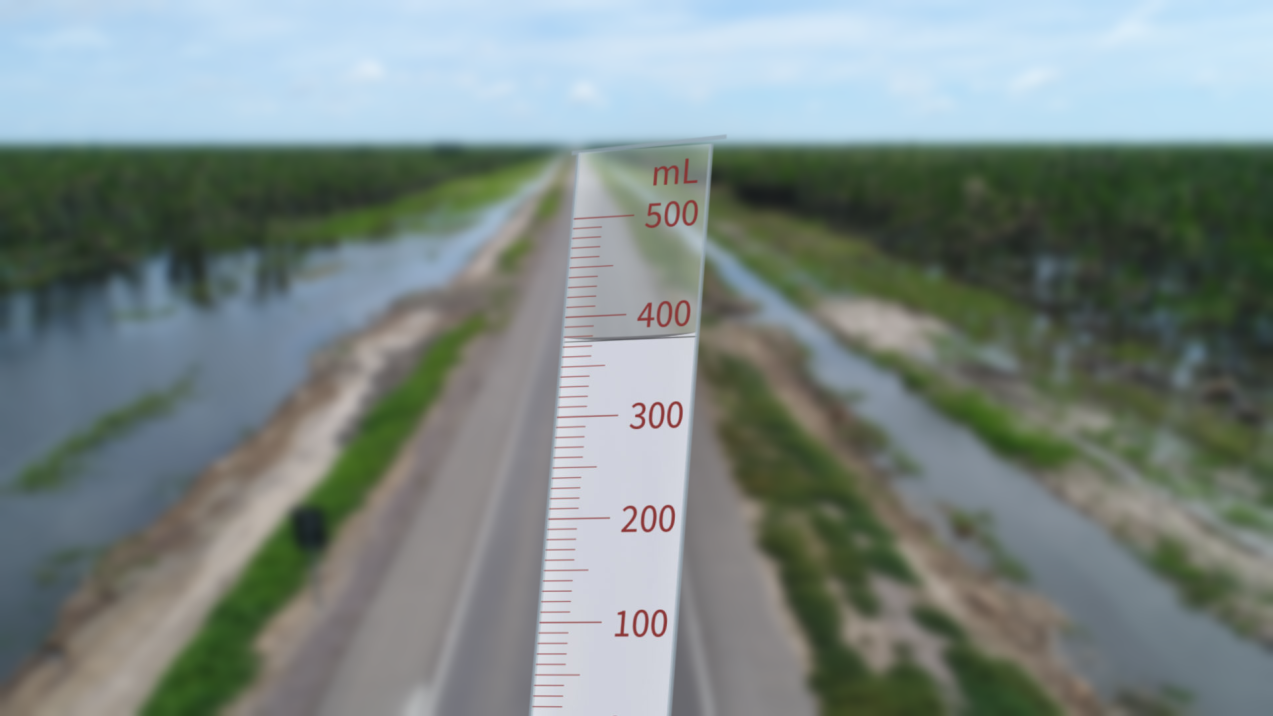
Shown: 375 mL
